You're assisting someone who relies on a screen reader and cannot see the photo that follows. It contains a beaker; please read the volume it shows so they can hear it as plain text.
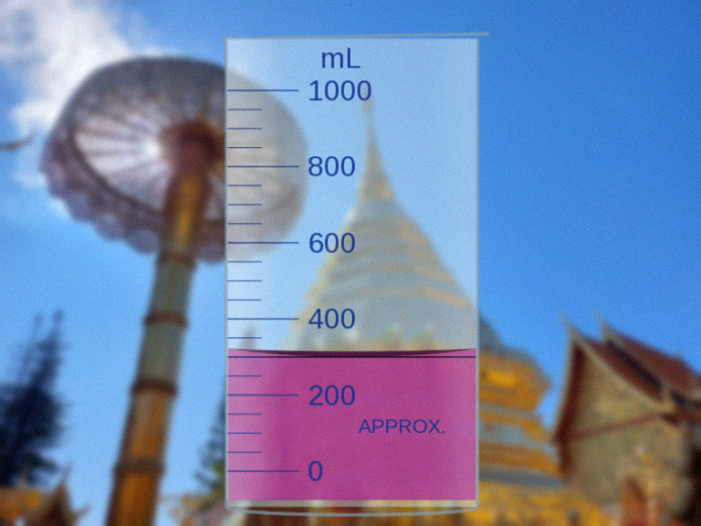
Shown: 300 mL
